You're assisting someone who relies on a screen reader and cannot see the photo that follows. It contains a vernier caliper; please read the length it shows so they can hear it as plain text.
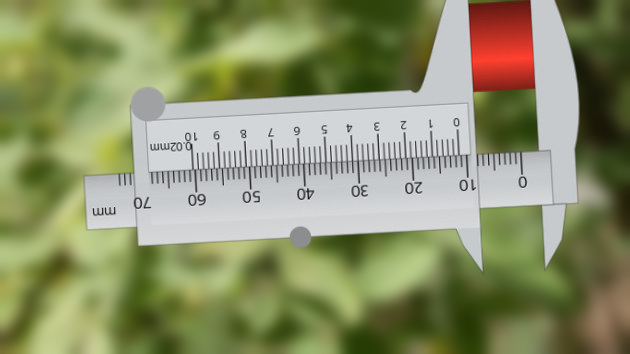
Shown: 11.4 mm
